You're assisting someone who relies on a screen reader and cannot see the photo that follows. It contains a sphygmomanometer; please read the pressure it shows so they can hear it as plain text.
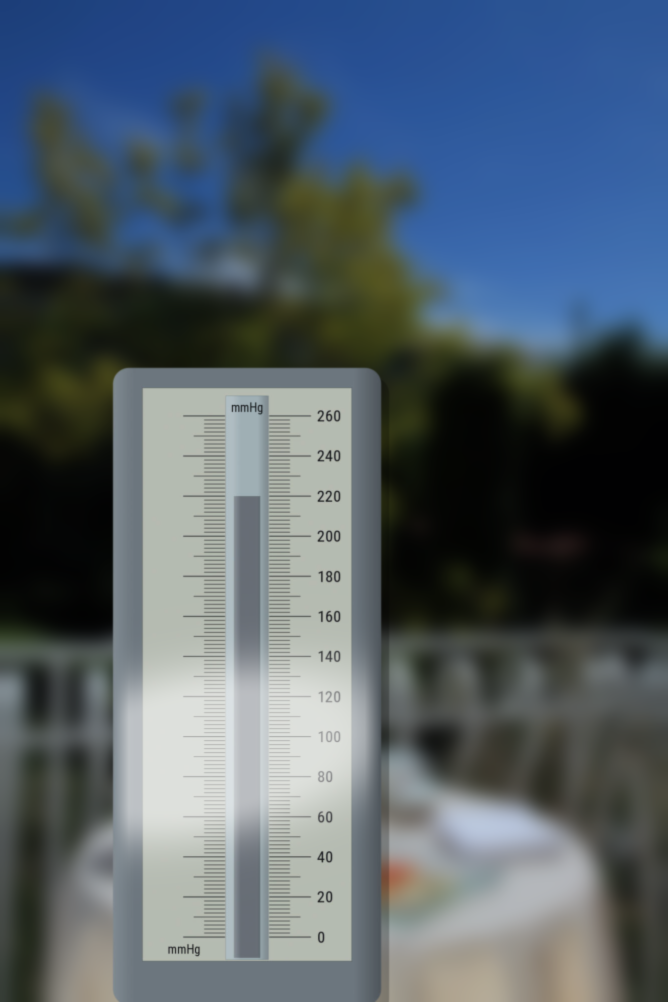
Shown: 220 mmHg
